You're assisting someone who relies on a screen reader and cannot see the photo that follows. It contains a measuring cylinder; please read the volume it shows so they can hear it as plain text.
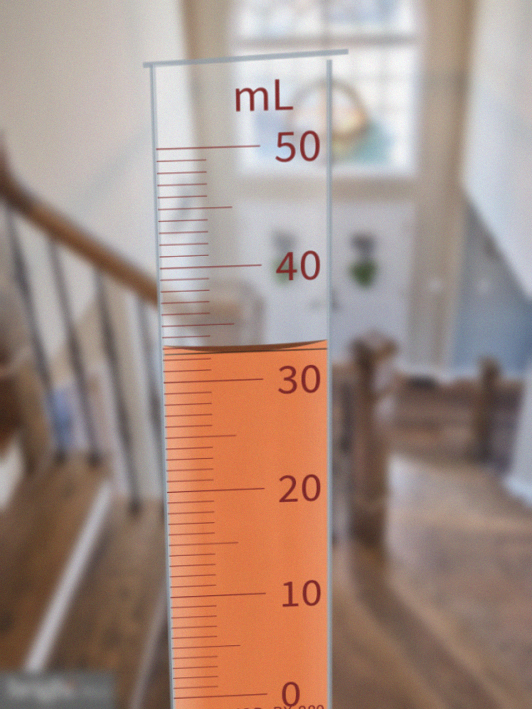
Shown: 32.5 mL
